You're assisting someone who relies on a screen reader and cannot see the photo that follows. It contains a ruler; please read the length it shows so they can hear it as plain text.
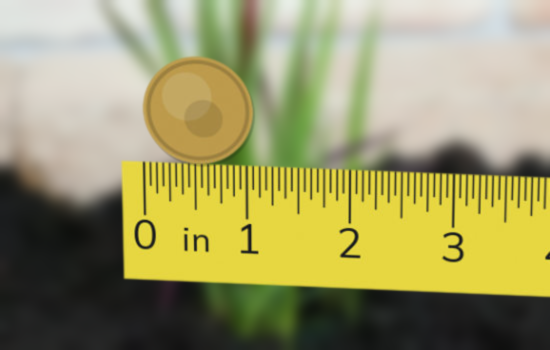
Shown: 1.0625 in
